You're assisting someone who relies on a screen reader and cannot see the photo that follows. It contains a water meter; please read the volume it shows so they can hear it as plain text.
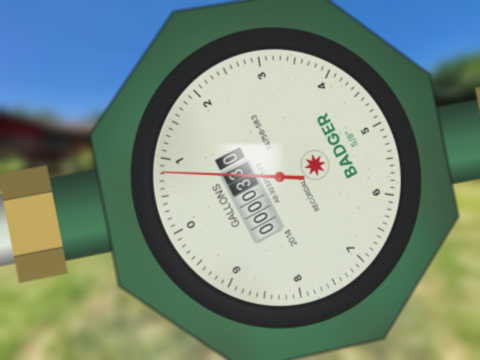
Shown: 330.8 gal
